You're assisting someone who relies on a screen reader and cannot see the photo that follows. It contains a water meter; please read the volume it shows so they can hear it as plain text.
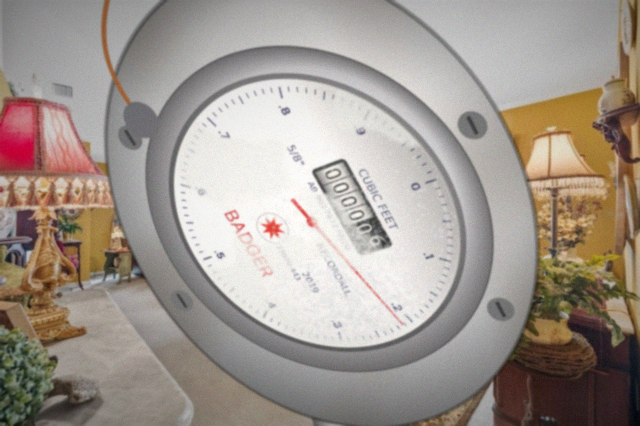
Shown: 6.21 ft³
